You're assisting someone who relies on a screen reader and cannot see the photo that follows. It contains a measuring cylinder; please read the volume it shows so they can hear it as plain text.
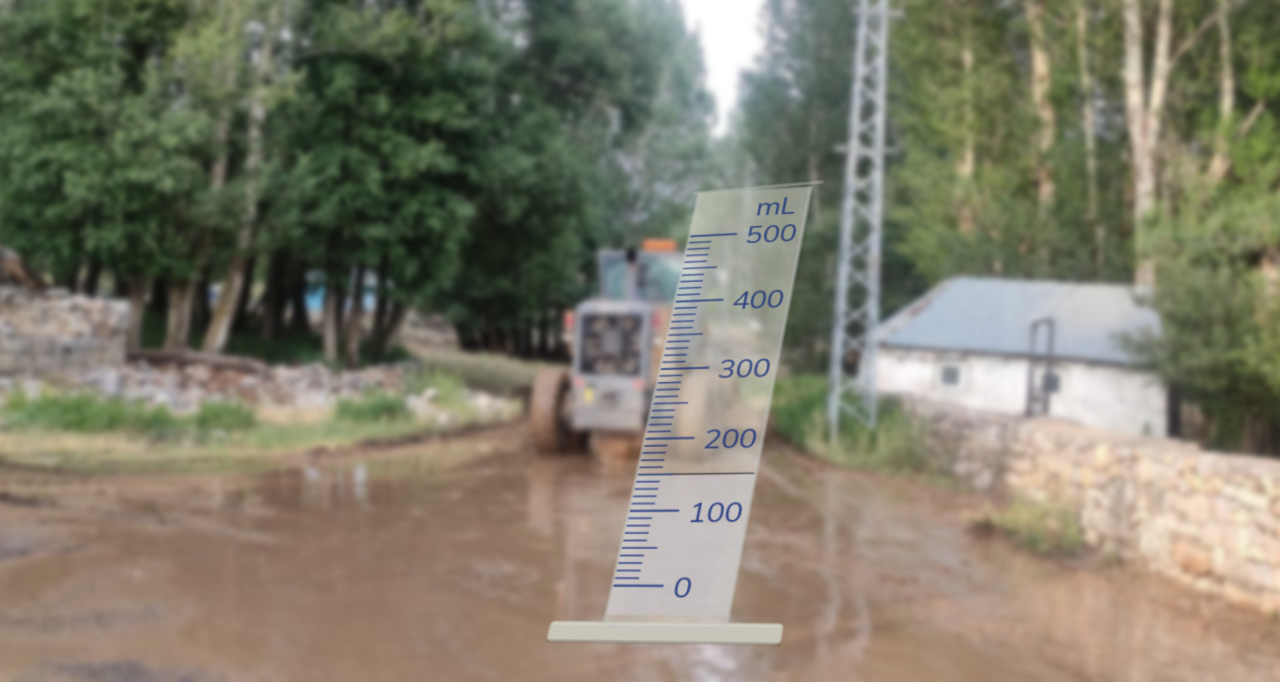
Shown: 150 mL
